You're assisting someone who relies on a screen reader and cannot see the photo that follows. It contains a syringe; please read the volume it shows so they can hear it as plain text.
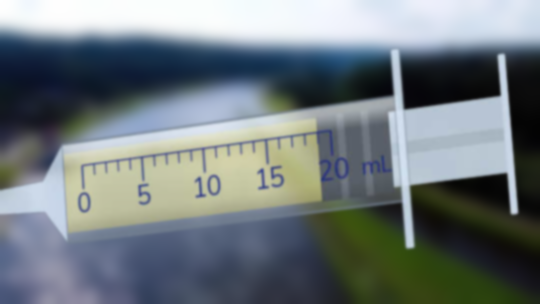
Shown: 19 mL
